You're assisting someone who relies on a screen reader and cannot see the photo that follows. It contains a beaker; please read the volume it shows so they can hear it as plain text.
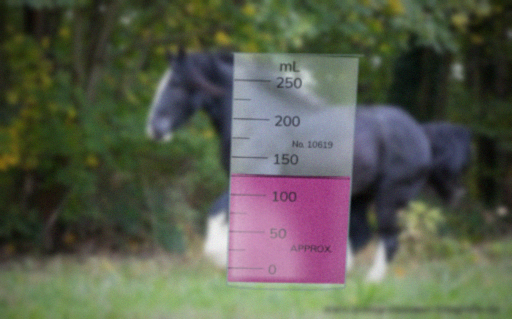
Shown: 125 mL
